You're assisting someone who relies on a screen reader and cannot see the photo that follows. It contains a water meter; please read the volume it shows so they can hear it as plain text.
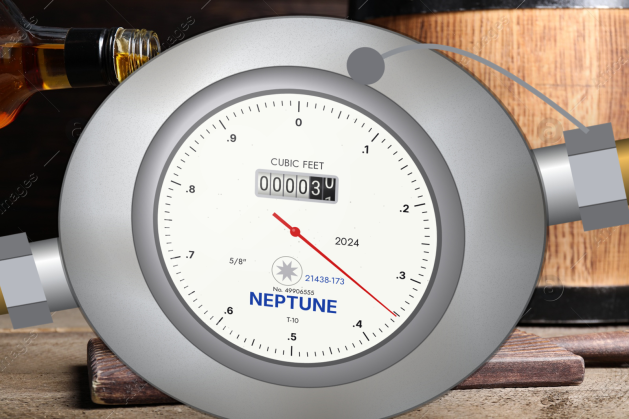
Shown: 30.35 ft³
